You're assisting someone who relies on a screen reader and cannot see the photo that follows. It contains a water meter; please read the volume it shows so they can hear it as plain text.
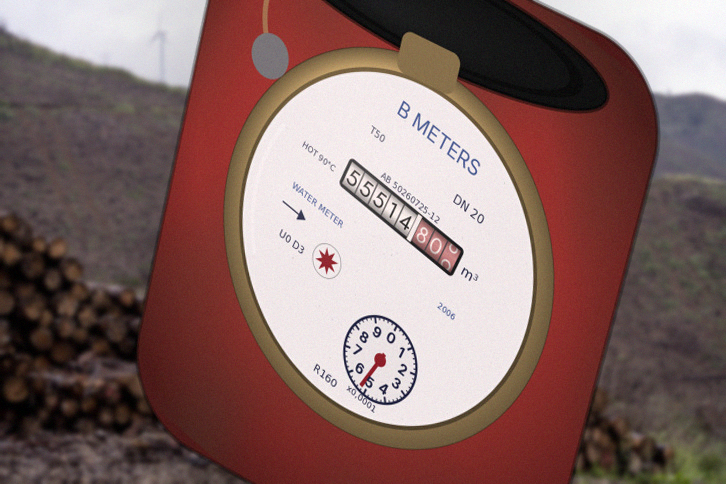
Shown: 55514.8085 m³
